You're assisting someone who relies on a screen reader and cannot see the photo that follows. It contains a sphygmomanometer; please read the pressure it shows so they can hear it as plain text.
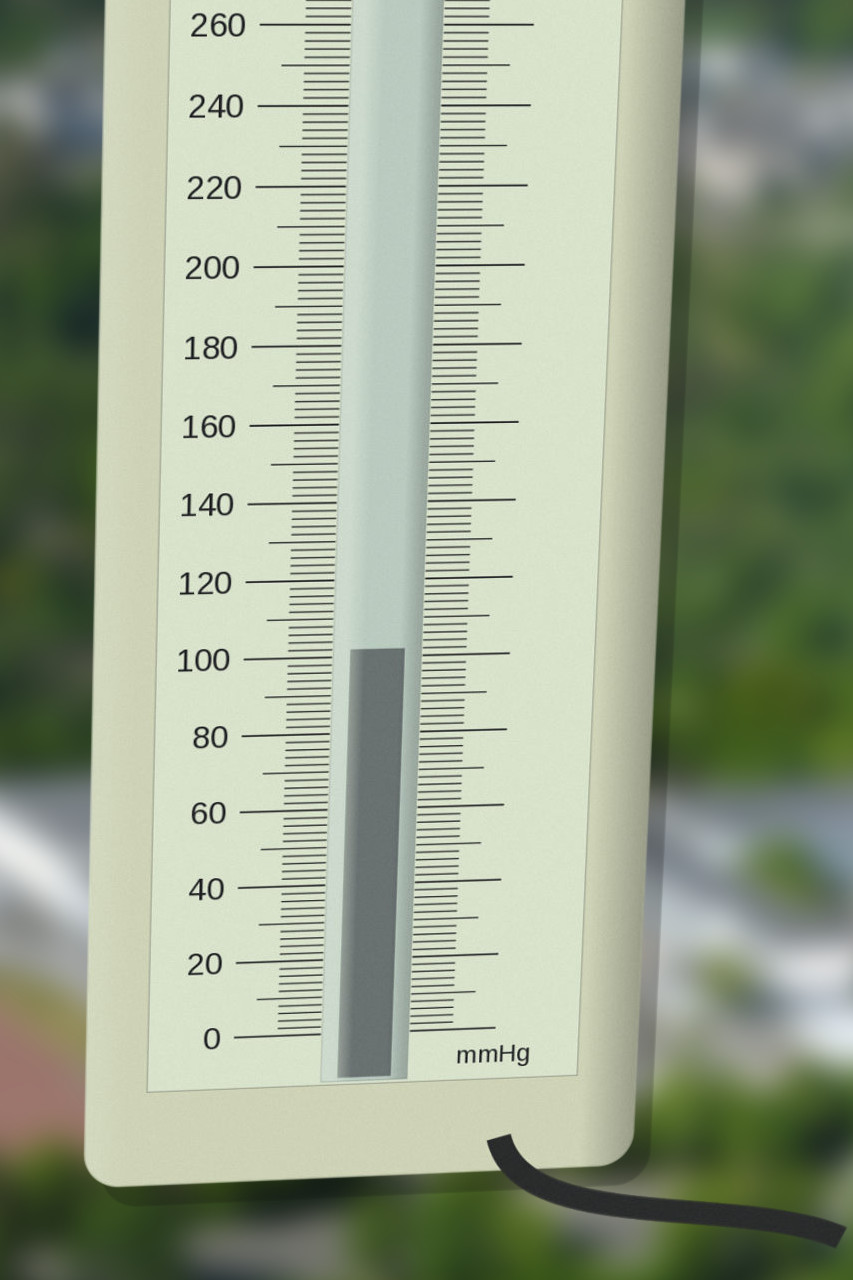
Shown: 102 mmHg
